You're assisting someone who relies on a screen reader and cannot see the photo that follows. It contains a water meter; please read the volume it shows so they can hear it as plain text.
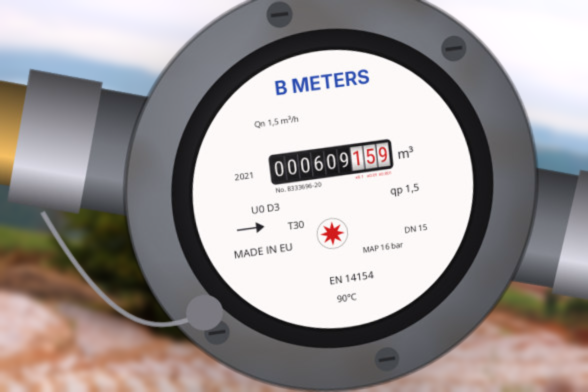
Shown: 609.159 m³
